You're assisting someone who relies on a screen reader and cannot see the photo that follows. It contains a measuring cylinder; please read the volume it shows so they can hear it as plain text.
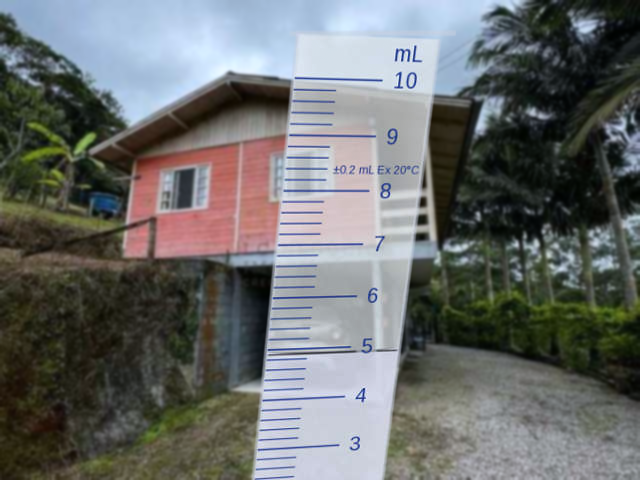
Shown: 4.9 mL
